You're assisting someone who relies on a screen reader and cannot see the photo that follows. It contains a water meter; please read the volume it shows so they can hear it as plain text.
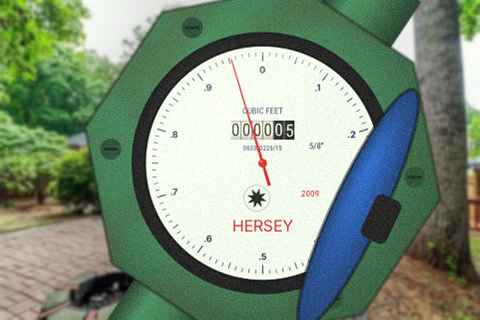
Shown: 4.95 ft³
